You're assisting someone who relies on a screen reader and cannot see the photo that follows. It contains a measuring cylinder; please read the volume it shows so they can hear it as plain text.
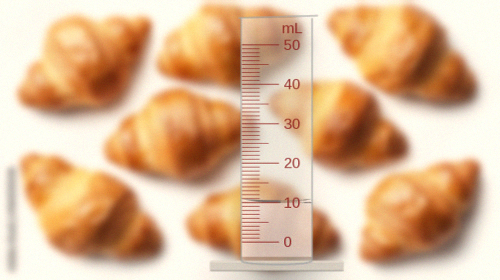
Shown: 10 mL
